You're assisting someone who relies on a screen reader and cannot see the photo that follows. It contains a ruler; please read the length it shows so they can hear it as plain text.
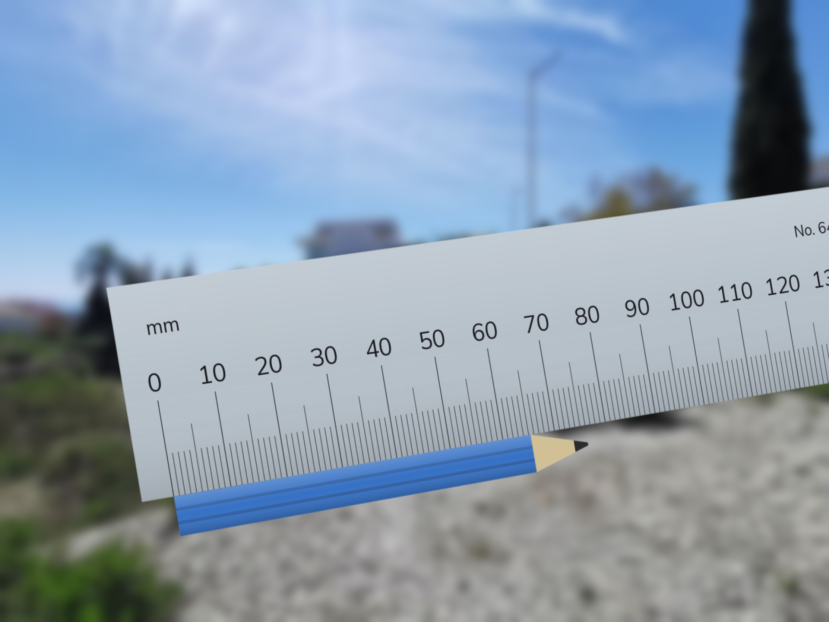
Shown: 76 mm
